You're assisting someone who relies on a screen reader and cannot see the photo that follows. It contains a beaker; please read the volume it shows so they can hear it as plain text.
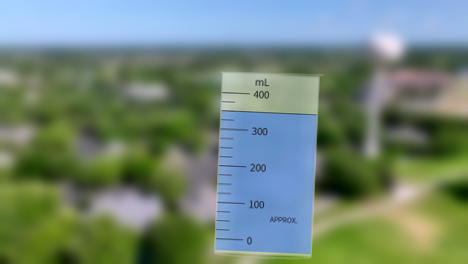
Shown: 350 mL
